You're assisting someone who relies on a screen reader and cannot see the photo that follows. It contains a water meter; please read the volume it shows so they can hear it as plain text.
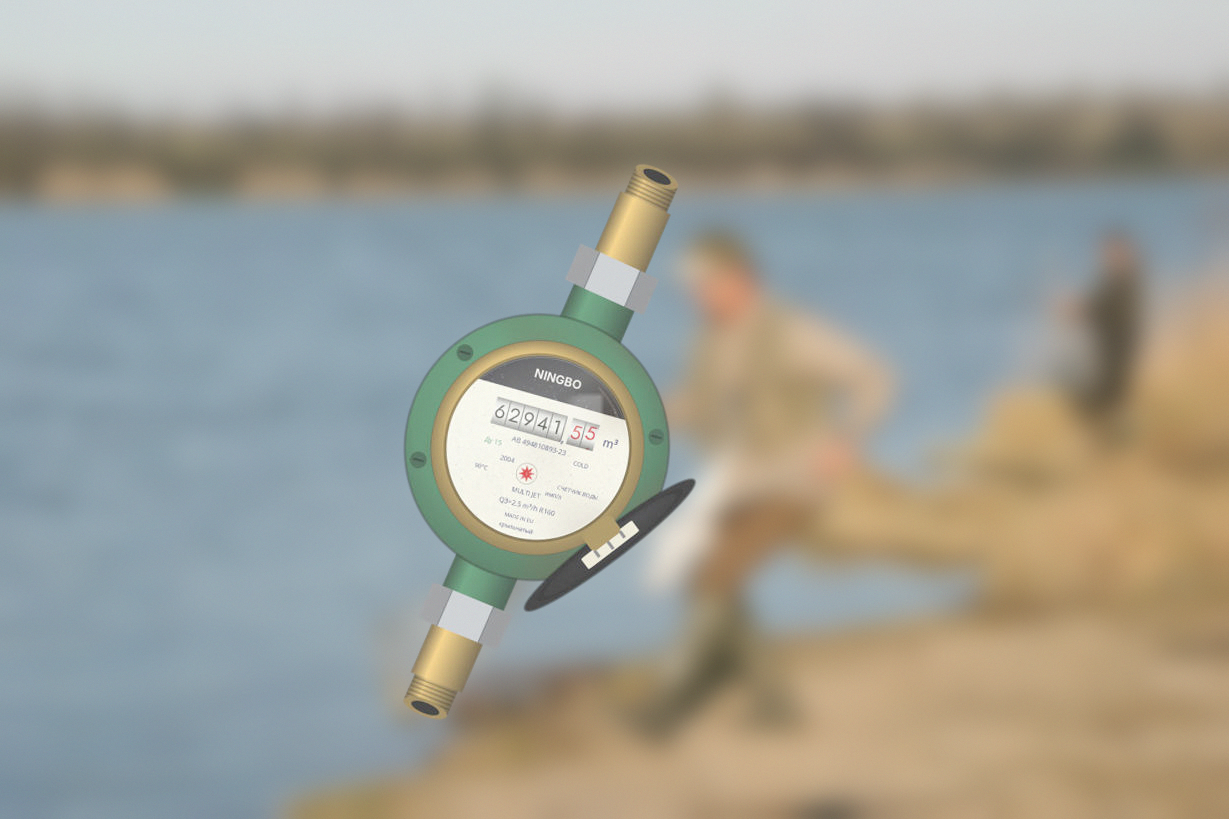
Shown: 62941.55 m³
